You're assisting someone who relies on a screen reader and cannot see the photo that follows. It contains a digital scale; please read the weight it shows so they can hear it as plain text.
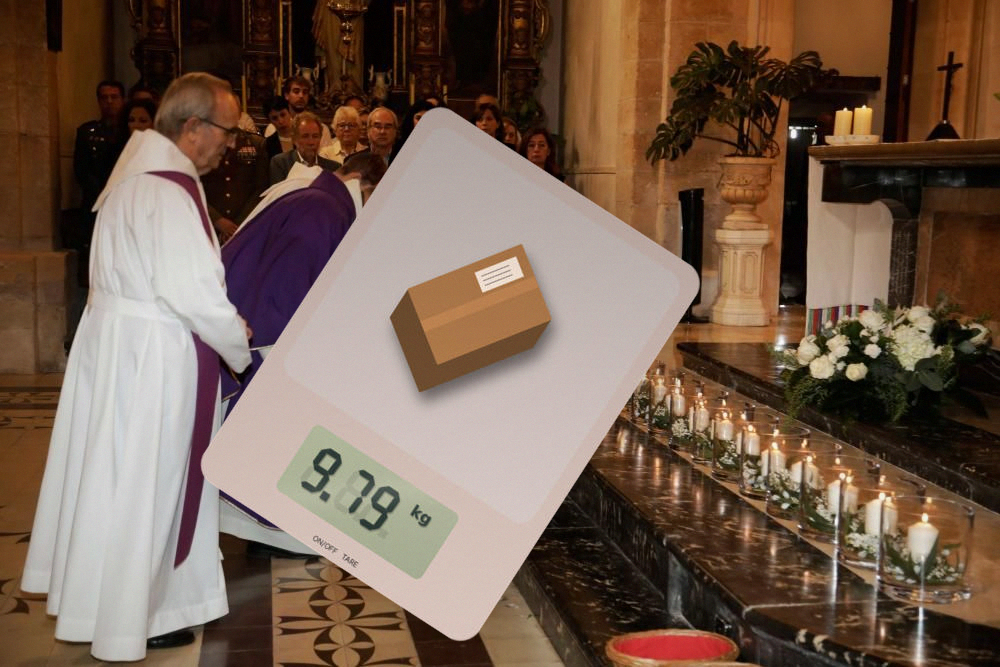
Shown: 9.79 kg
